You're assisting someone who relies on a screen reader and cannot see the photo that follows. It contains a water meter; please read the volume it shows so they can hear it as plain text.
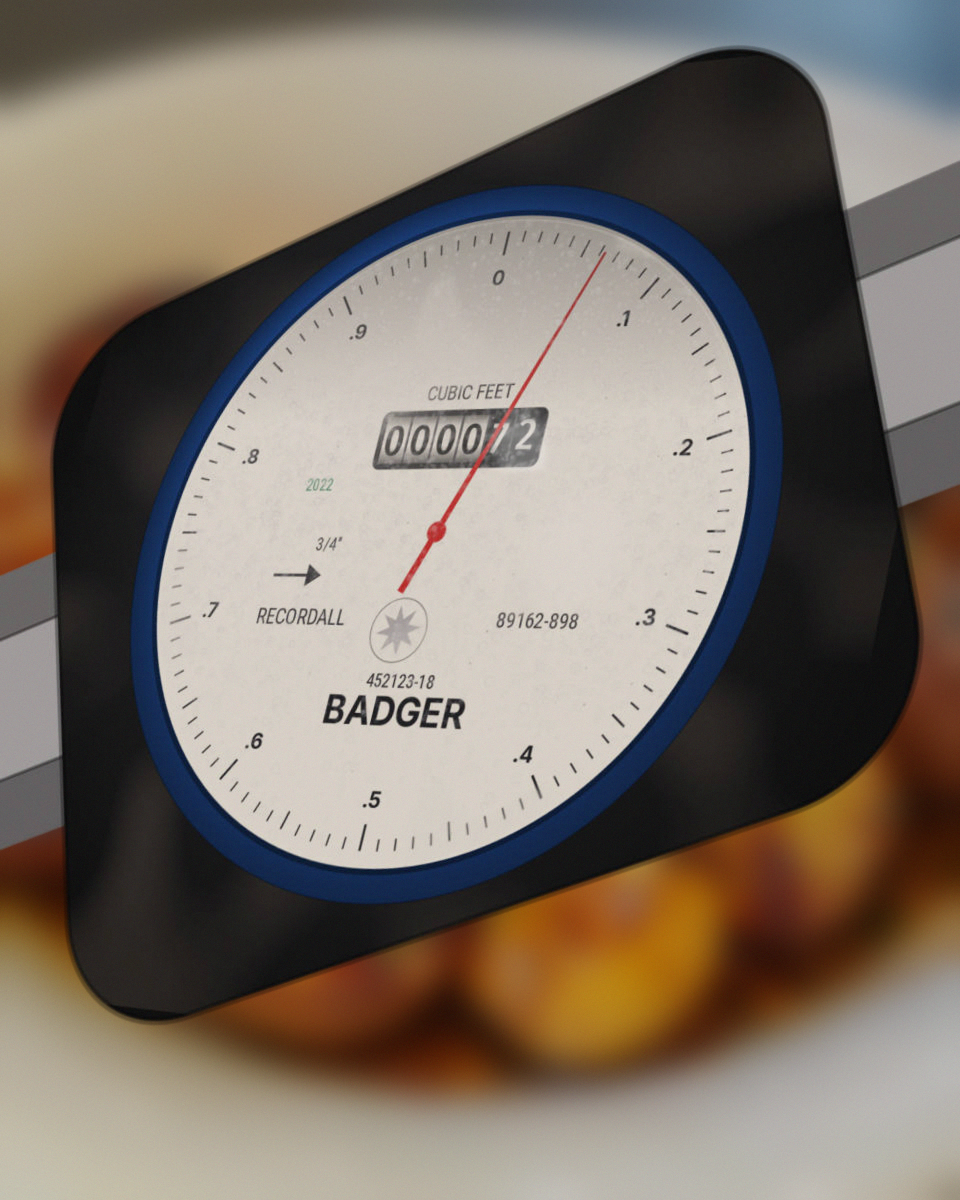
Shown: 72.06 ft³
